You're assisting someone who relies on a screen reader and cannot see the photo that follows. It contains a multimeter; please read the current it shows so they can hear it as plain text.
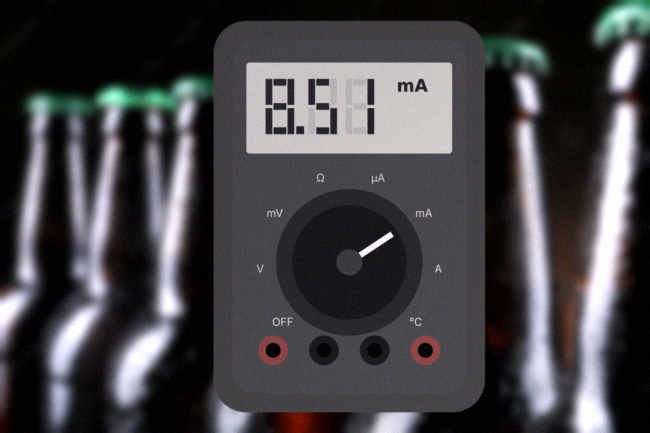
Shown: 8.51 mA
